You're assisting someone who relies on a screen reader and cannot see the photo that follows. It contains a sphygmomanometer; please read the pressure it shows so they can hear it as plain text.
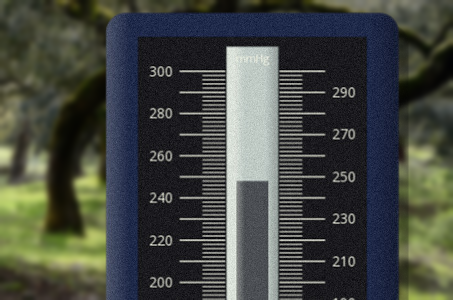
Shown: 248 mmHg
